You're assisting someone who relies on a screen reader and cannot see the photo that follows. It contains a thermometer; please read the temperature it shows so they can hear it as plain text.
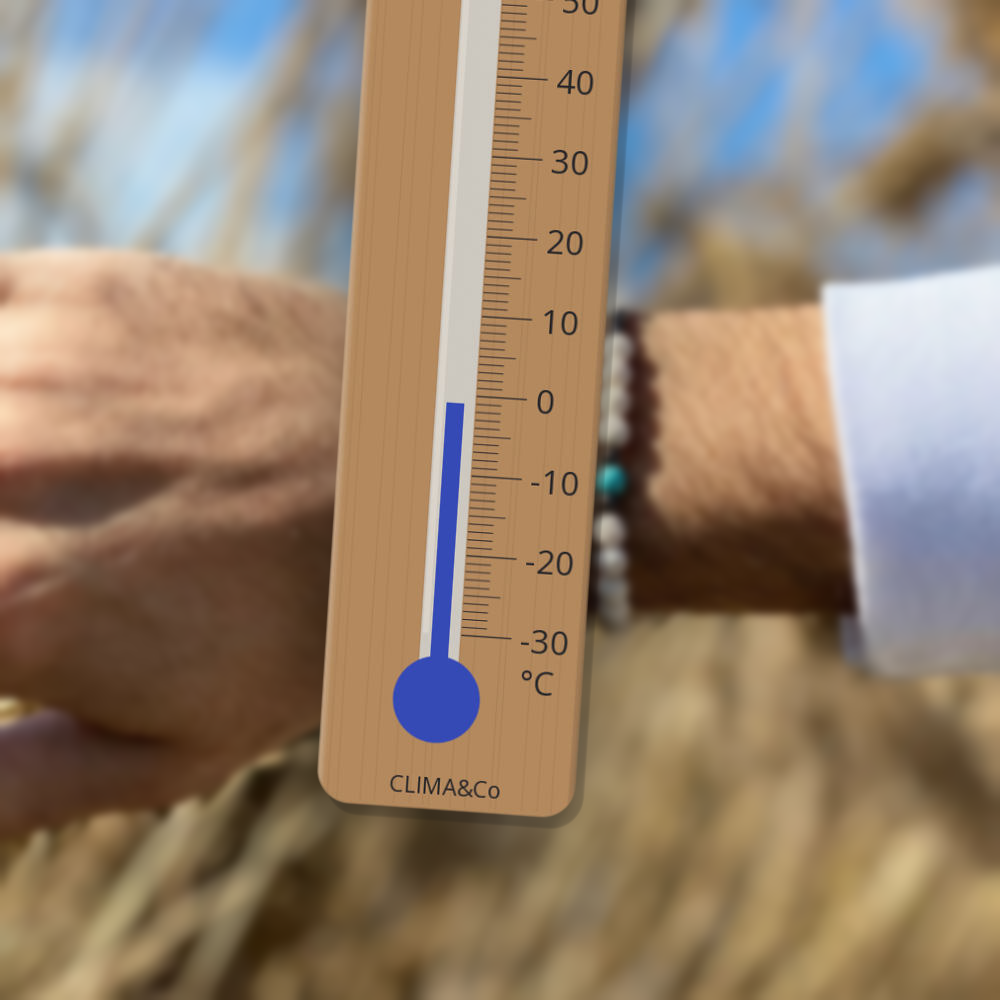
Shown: -1 °C
